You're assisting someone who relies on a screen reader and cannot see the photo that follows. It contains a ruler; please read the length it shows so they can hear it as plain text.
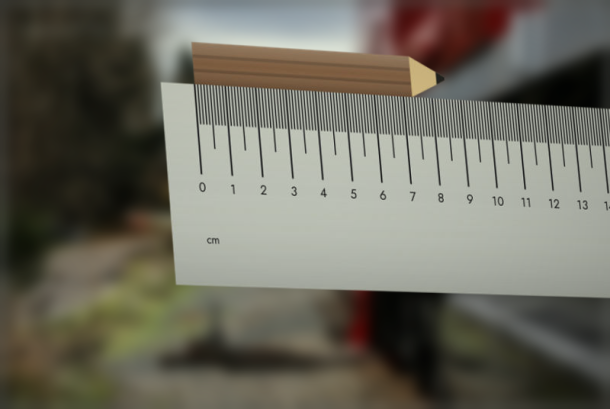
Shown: 8.5 cm
